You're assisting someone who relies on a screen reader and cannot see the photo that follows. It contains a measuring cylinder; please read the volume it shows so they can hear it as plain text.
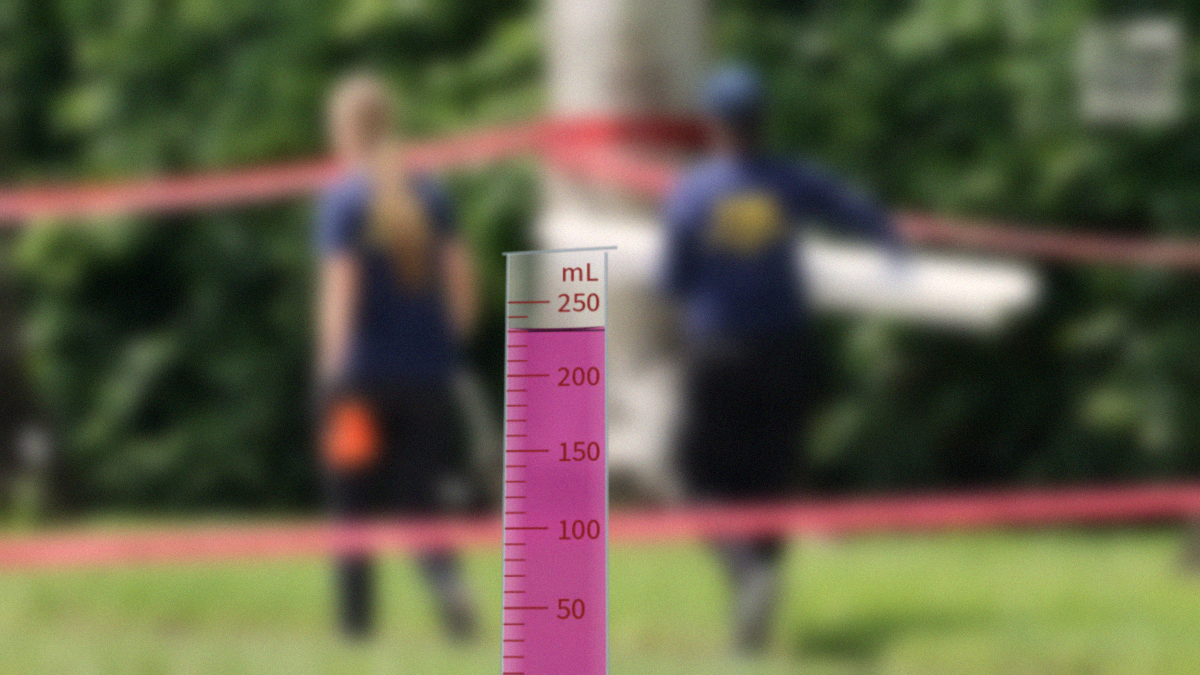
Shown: 230 mL
